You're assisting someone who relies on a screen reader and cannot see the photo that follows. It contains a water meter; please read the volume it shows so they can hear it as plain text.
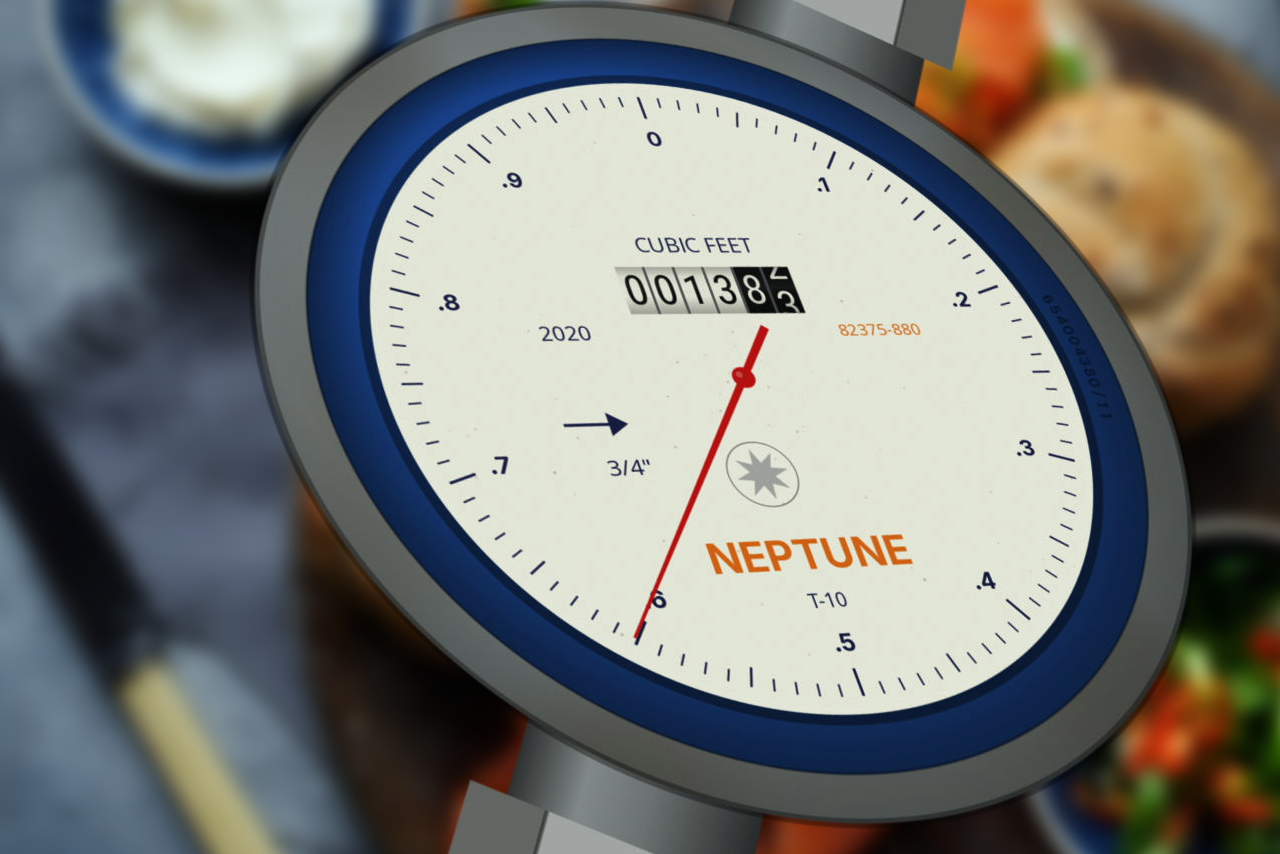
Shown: 1382.60 ft³
